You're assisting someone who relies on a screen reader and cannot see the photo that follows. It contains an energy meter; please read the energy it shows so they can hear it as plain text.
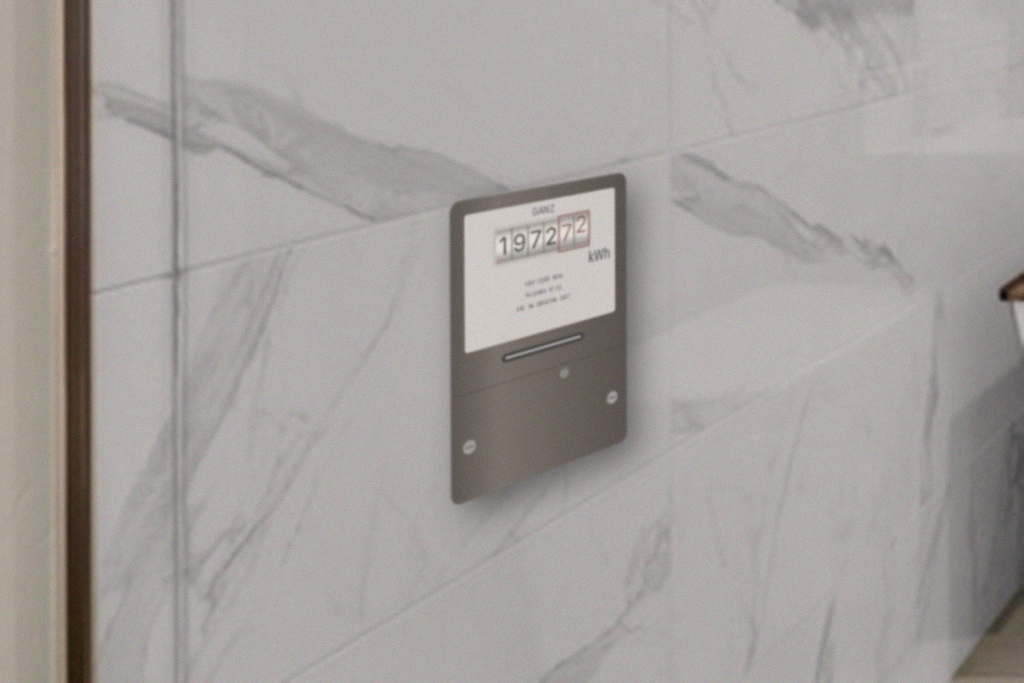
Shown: 1972.72 kWh
